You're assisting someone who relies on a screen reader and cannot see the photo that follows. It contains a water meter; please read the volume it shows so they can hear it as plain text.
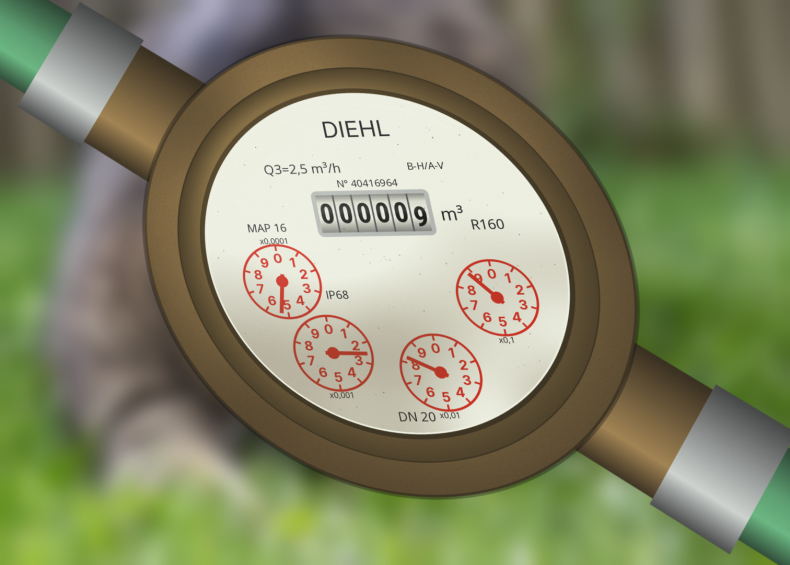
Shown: 8.8825 m³
